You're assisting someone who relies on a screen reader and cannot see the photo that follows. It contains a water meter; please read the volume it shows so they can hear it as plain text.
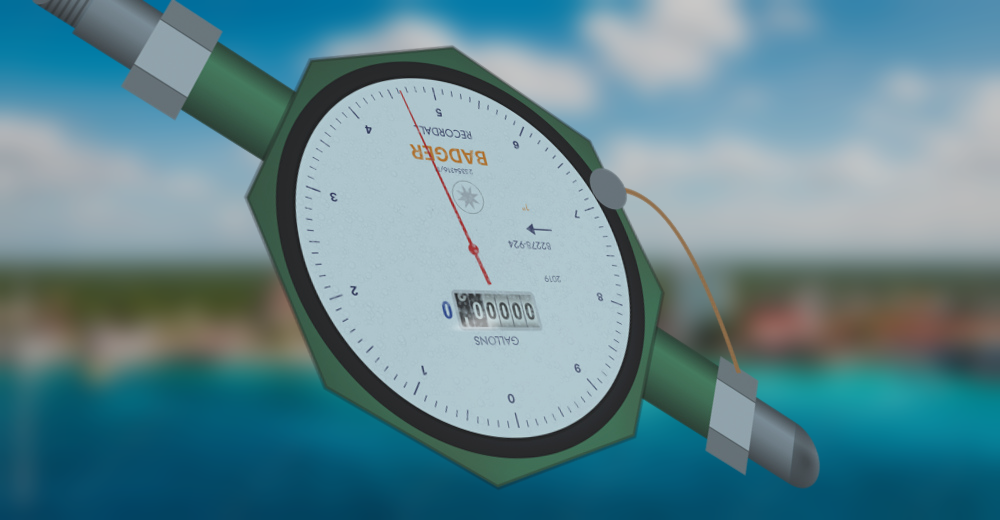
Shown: 14.6 gal
